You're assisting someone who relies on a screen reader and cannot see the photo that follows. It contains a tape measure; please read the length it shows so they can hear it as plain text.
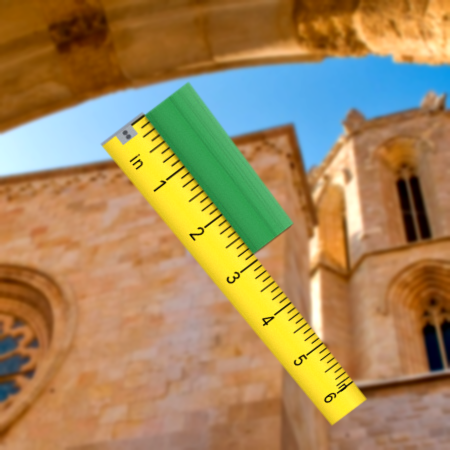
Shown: 2.875 in
